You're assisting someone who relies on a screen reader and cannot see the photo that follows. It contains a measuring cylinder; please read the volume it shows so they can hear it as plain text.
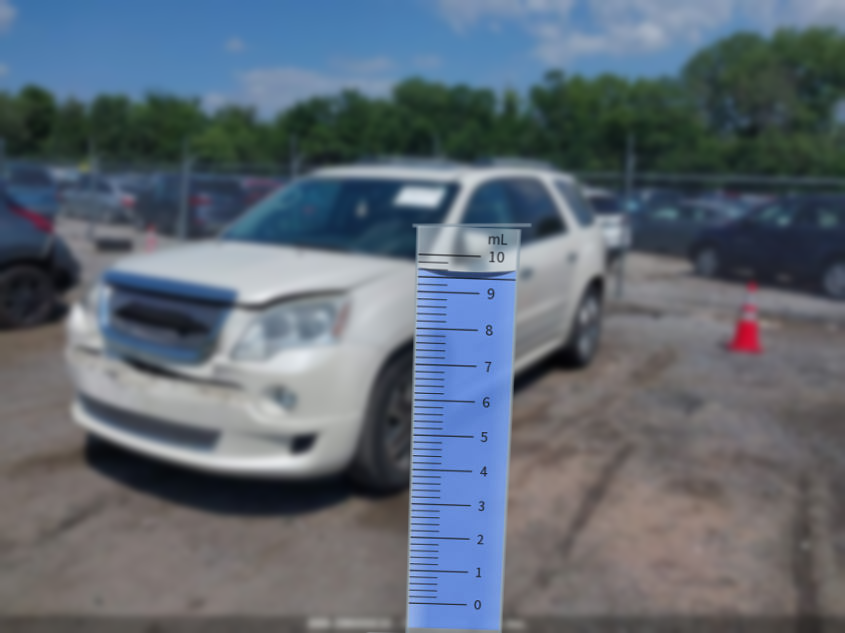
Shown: 9.4 mL
